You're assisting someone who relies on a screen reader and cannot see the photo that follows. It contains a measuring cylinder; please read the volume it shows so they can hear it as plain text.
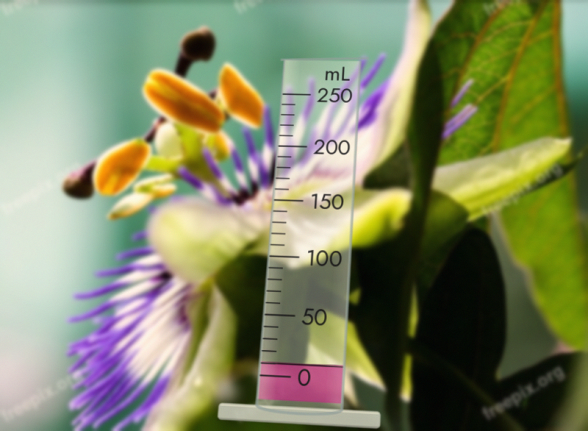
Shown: 10 mL
